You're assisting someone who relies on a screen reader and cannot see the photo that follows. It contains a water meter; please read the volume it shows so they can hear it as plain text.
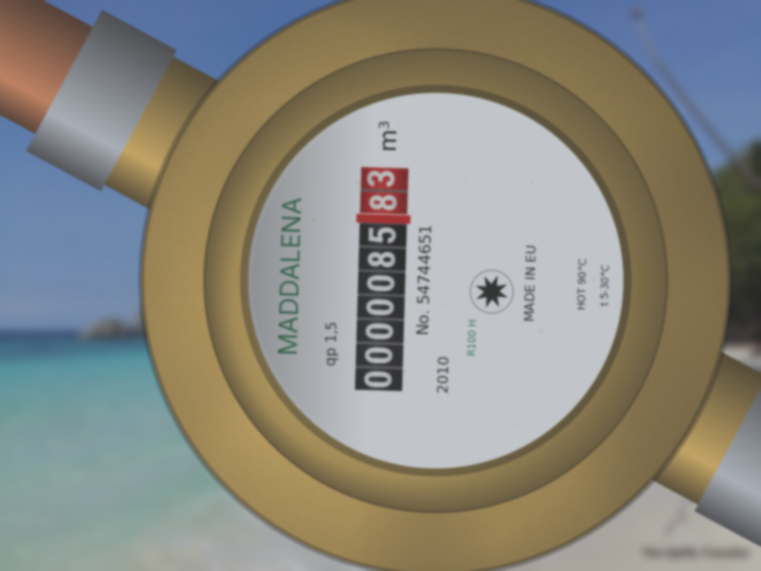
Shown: 85.83 m³
